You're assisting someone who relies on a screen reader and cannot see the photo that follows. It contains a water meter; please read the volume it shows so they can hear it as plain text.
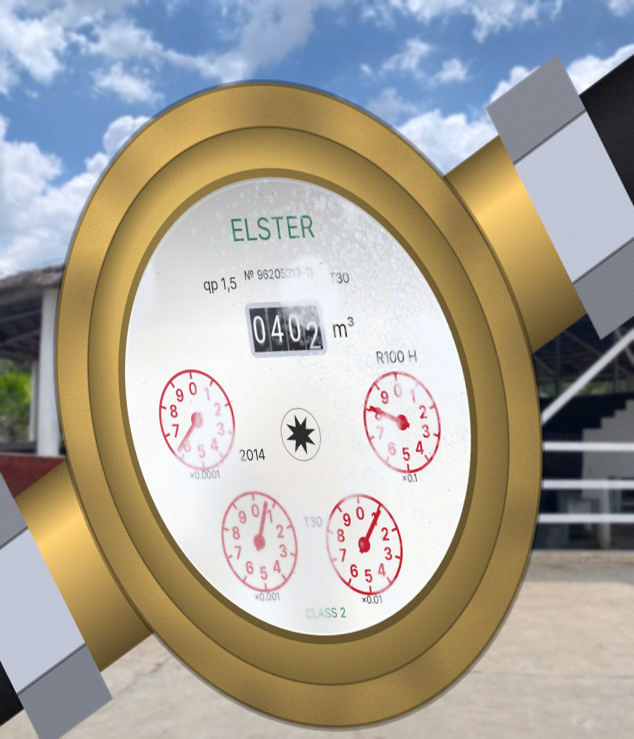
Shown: 401.8106 m³
